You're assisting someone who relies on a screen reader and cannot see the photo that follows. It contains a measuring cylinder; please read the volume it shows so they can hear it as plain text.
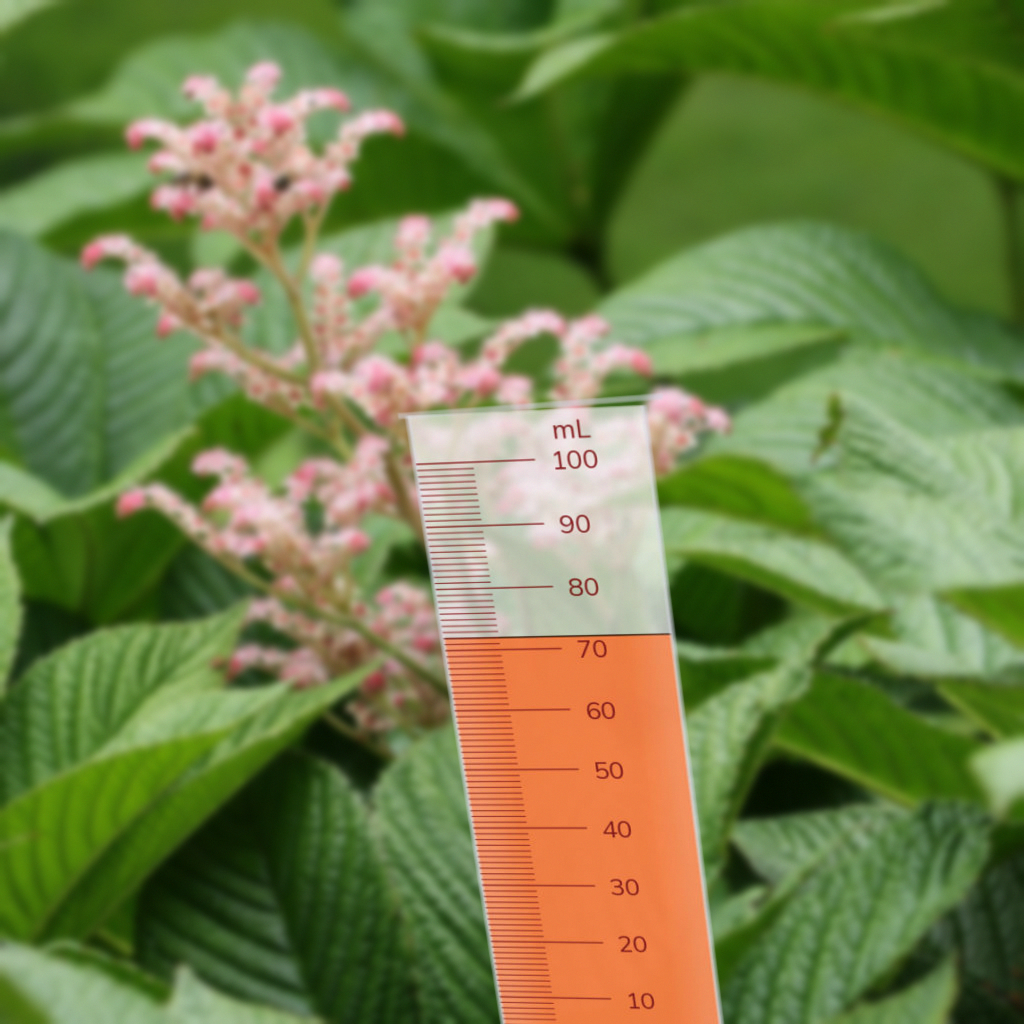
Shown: 72 mL
